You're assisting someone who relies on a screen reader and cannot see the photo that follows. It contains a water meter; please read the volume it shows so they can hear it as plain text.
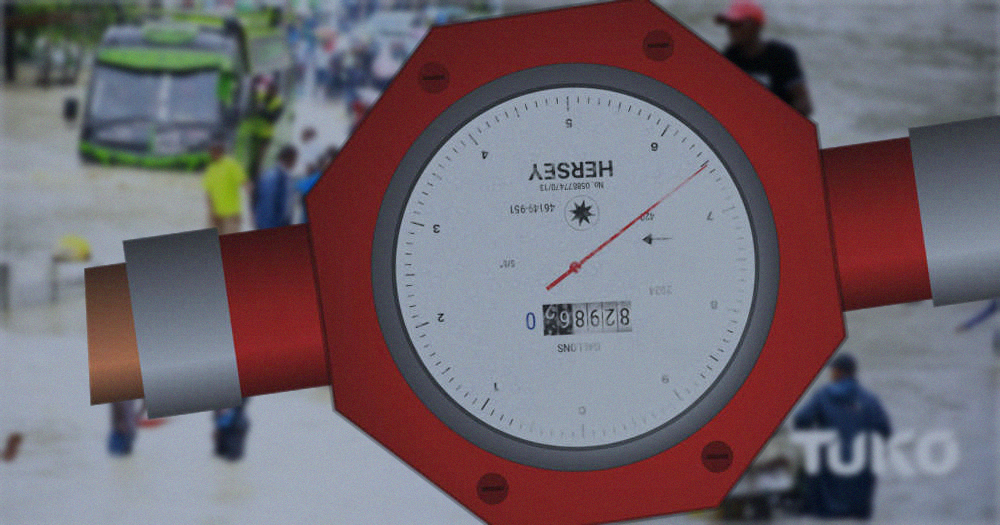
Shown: 8298616.5 gal
